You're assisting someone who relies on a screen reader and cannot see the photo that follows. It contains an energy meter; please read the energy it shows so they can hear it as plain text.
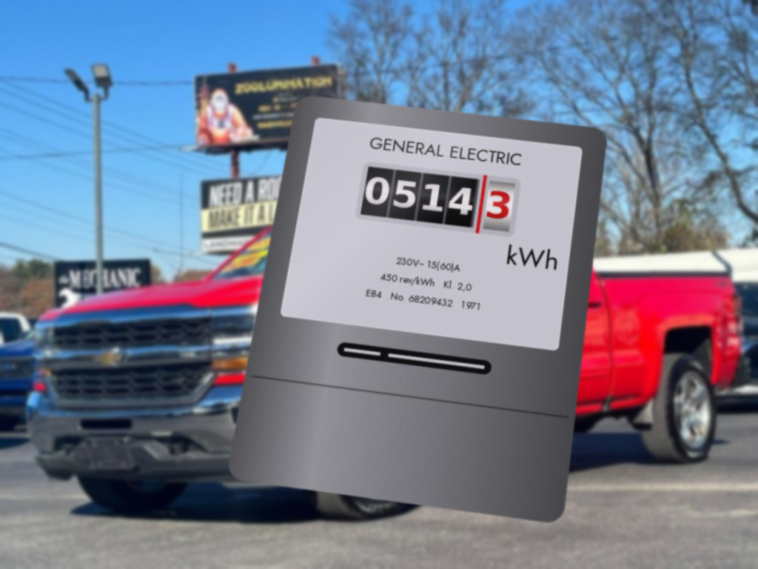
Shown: 514.3 kWh
